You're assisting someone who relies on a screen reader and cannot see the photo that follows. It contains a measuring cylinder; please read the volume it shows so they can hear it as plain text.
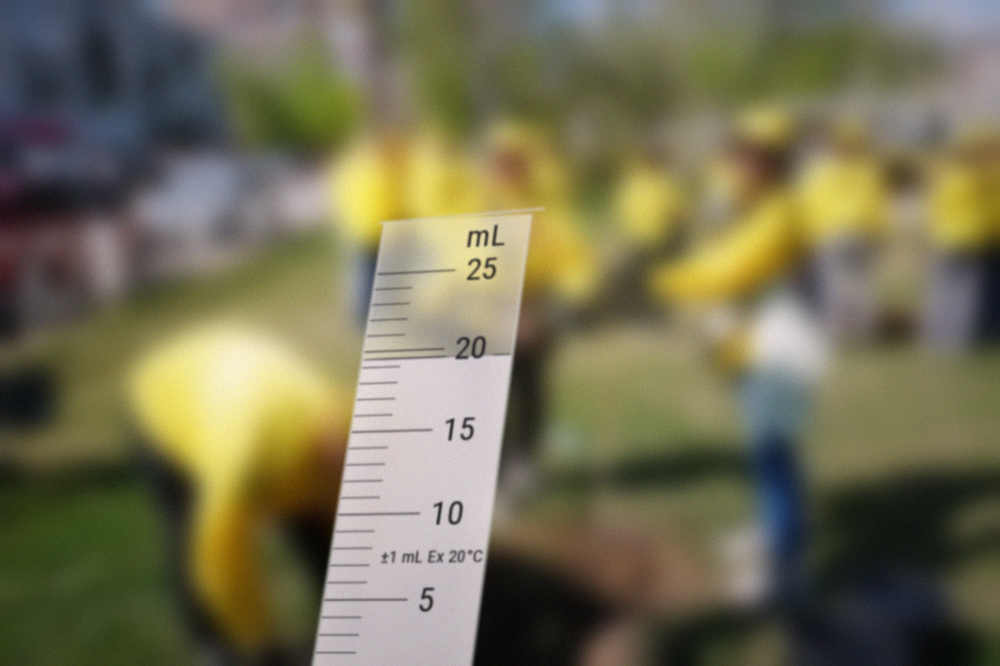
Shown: 19.5 mL
